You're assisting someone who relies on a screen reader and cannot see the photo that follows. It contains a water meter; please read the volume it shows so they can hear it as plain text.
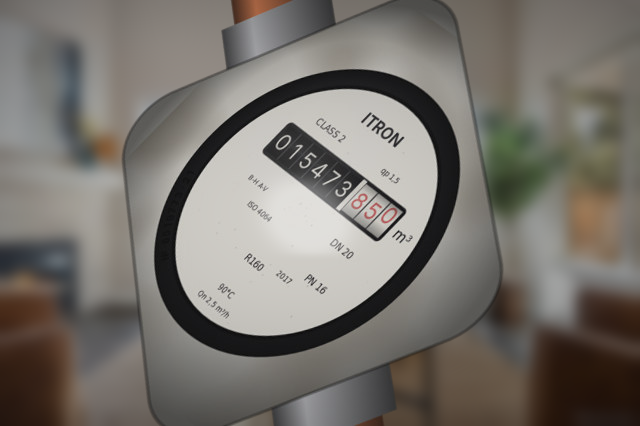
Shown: 15473.850 m³
